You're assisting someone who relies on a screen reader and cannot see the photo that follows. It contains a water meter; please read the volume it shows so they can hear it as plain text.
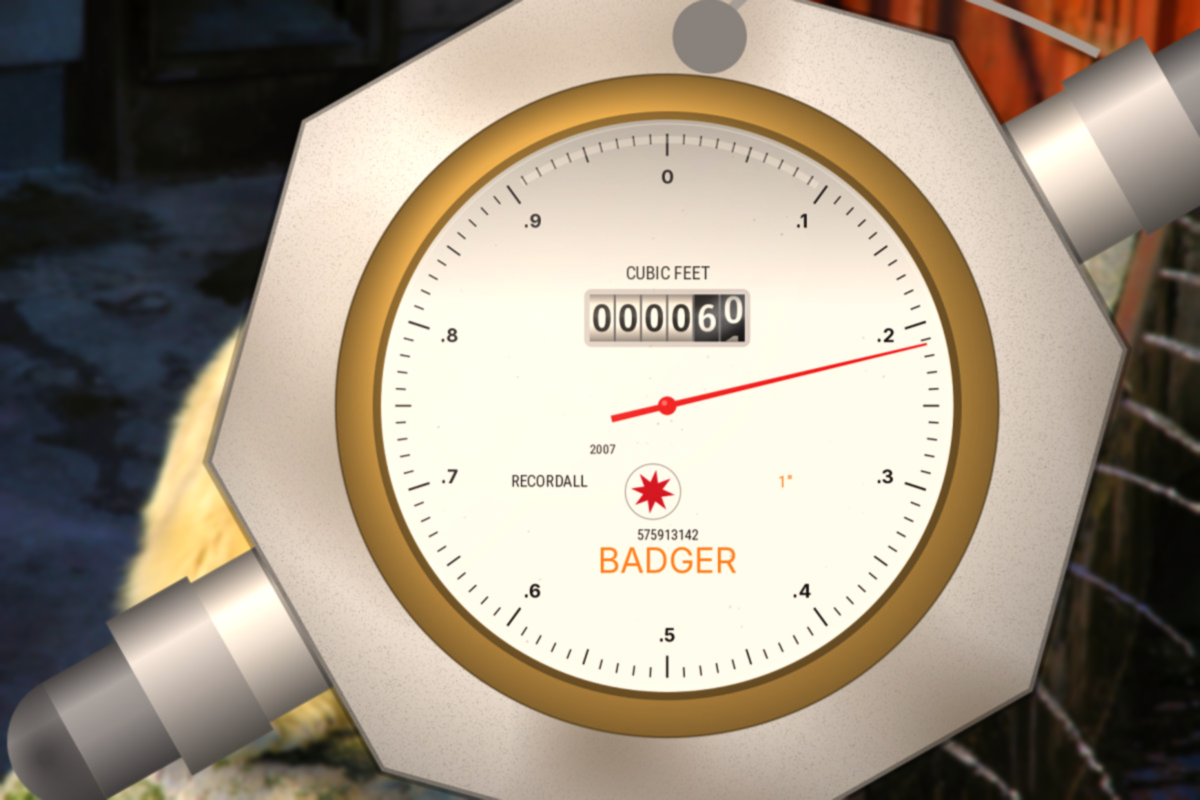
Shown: 60.21 ft³
